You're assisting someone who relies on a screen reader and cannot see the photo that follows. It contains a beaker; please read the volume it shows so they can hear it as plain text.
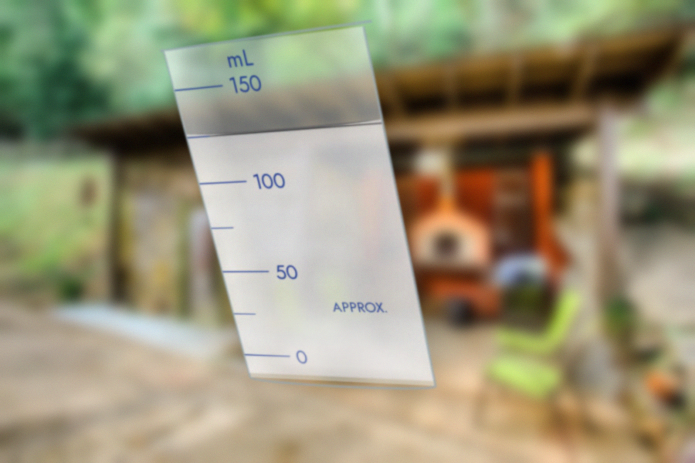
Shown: 125 mL
